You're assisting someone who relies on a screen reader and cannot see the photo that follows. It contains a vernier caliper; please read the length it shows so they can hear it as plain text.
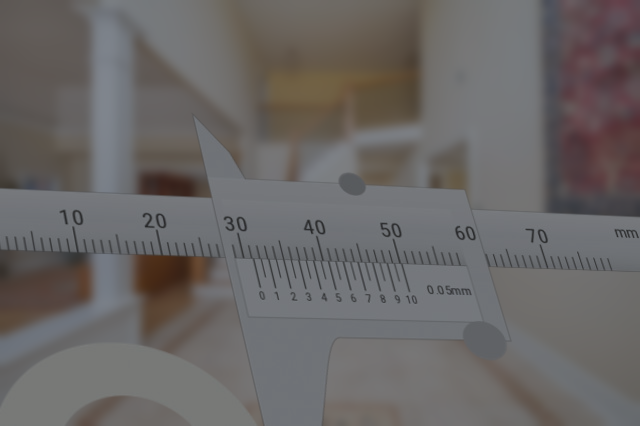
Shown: 31.2 mm
